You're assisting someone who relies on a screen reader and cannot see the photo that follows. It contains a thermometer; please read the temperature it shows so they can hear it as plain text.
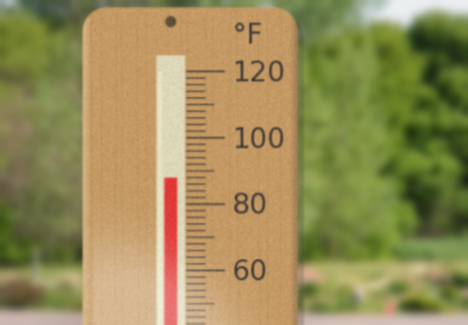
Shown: 88 °F
